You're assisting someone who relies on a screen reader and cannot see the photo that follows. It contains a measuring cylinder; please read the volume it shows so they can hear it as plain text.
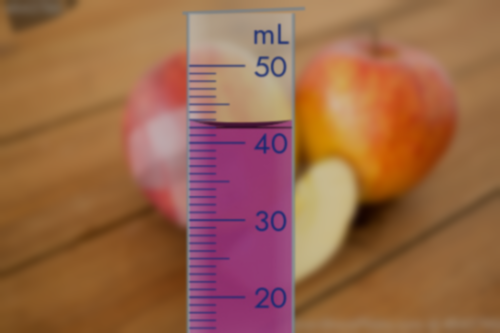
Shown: 42 mL
